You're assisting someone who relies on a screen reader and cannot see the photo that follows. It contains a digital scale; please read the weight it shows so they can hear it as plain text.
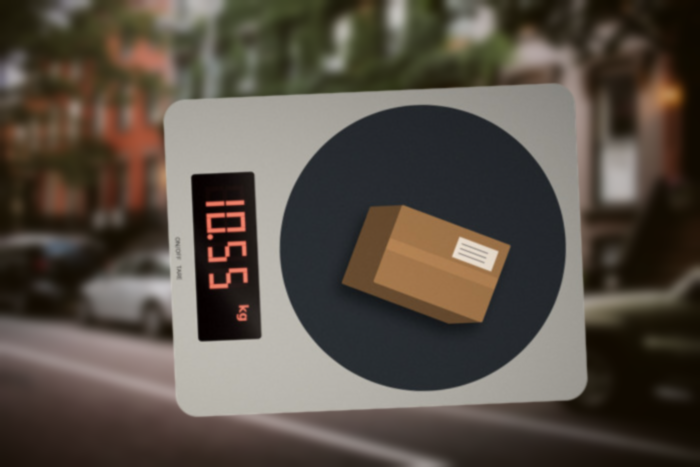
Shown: 10.55 kg
